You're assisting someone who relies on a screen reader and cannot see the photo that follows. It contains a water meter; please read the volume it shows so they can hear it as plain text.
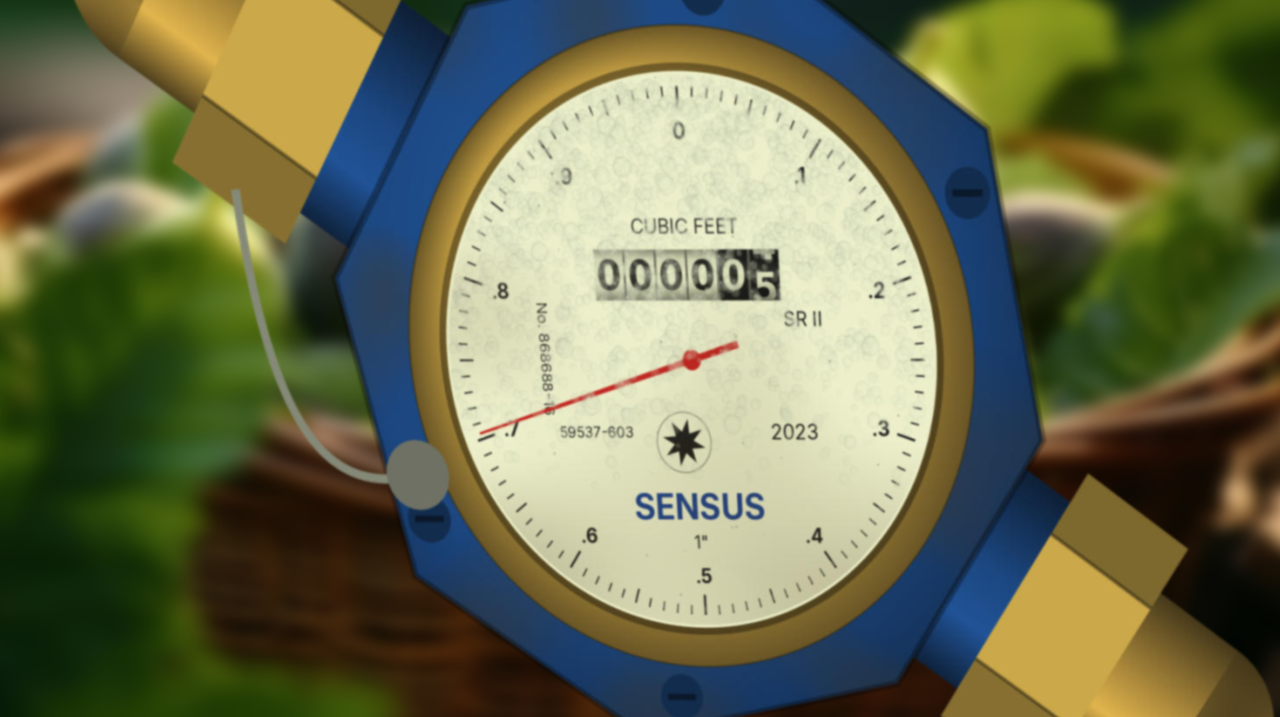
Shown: 4.70 ft³
